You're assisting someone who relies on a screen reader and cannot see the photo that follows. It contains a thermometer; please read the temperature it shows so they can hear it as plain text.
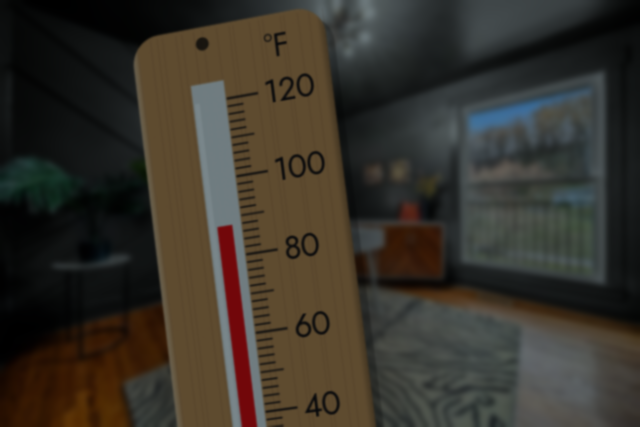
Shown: 88 °F
